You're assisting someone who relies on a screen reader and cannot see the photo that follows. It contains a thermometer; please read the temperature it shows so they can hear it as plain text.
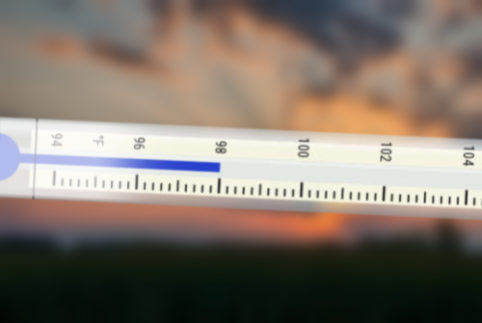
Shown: 98 °F
